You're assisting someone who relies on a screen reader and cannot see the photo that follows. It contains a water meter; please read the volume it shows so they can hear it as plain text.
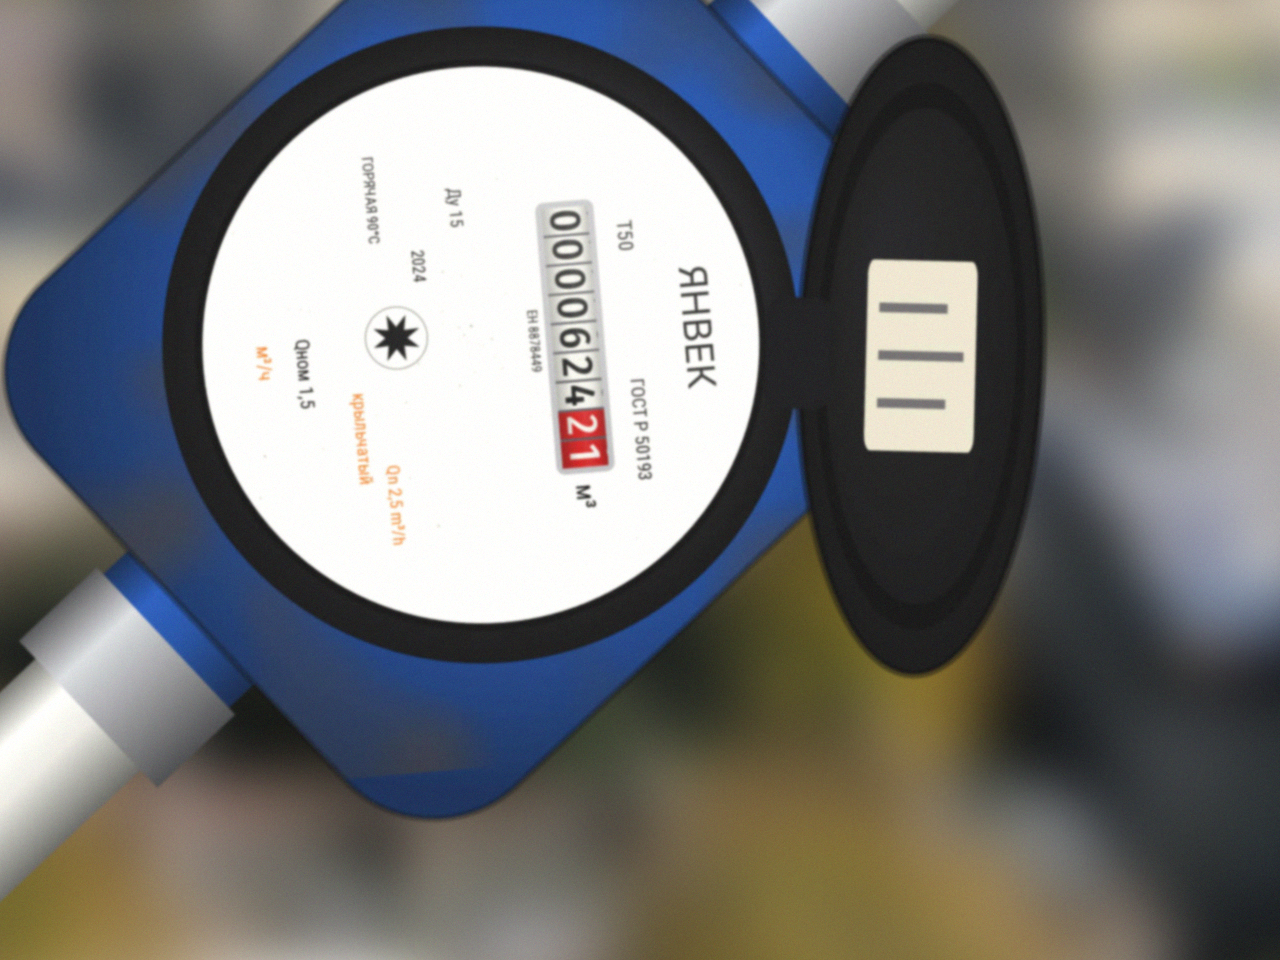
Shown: 624.21 m³
